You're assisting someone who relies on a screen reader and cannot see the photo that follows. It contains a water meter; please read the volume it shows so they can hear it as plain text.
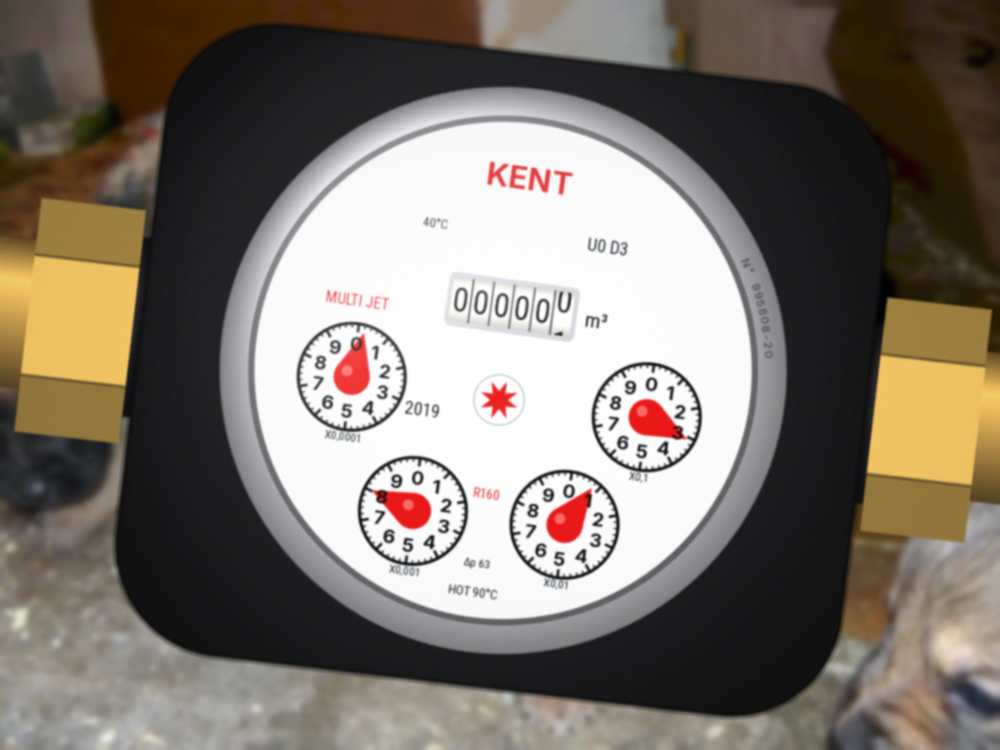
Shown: 0.3080 m³
